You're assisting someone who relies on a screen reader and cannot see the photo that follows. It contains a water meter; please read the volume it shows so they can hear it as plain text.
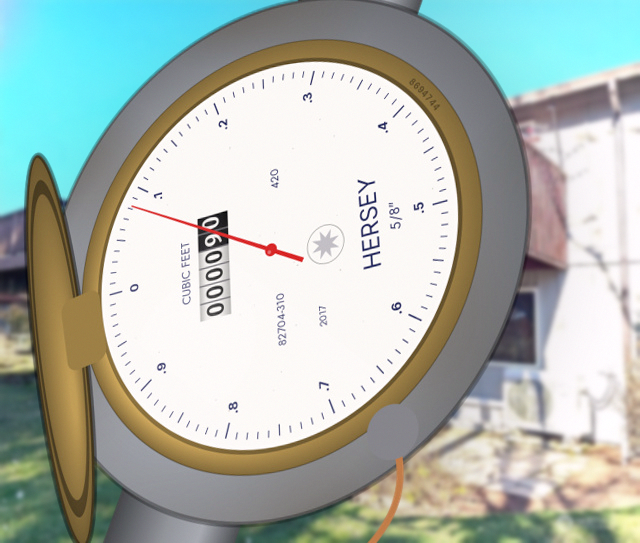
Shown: 90.08 ft³
